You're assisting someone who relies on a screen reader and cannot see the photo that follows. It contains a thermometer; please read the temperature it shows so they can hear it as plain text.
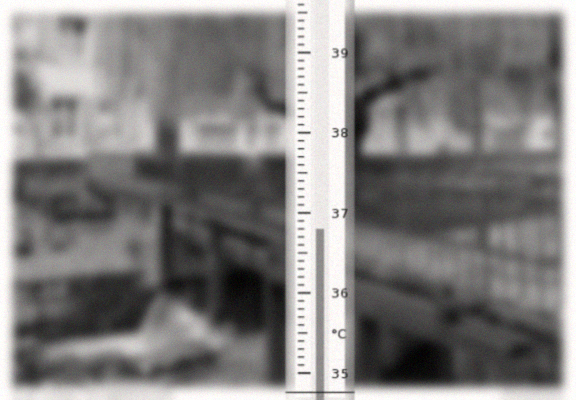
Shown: 36.8 °C
